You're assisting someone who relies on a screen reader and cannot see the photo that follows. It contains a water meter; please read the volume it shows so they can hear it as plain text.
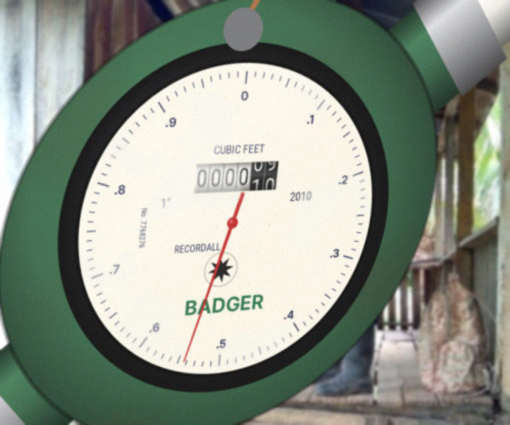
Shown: 9.54 ft³
